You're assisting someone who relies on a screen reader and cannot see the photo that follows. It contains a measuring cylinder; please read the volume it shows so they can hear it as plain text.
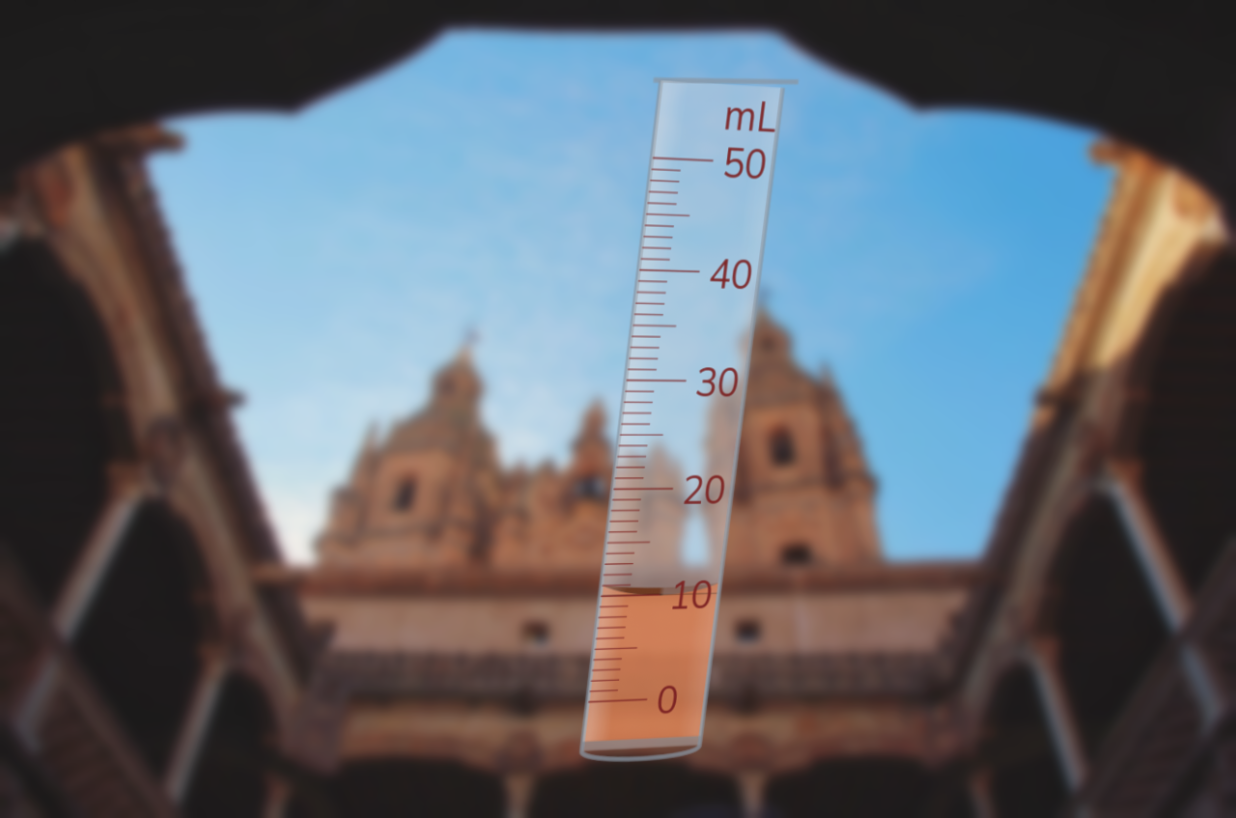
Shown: 10 mL
